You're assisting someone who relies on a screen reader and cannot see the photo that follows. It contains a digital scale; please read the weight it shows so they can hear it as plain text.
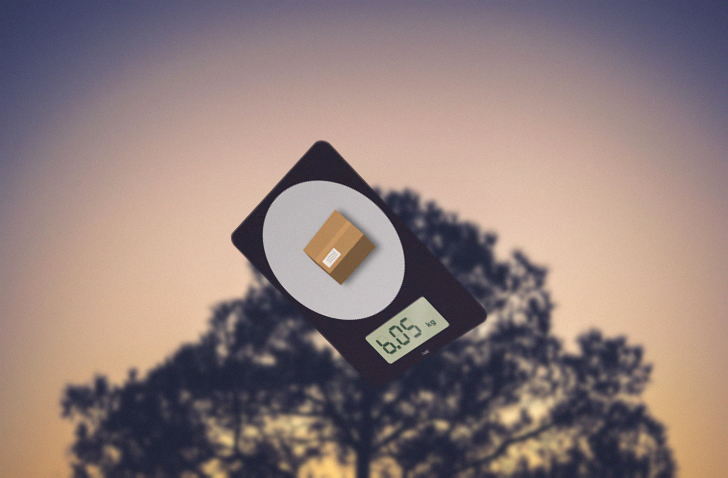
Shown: 6.05 kg
